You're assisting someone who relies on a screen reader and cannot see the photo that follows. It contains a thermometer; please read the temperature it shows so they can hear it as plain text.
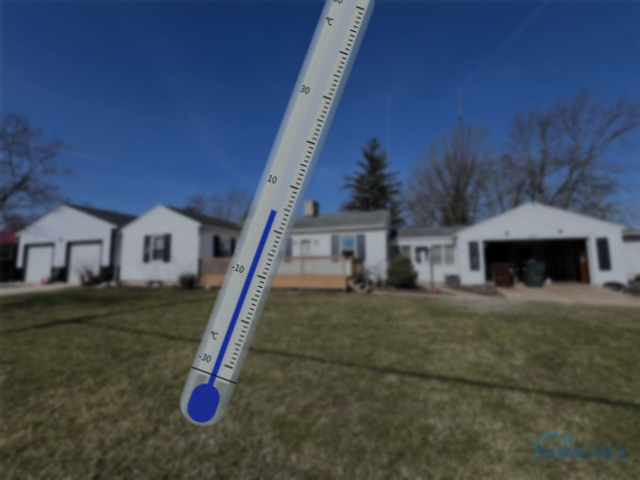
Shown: 4 °C
